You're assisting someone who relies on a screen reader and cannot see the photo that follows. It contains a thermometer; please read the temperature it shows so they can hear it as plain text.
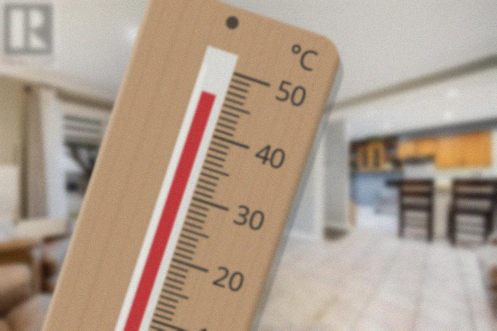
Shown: 46 °C
